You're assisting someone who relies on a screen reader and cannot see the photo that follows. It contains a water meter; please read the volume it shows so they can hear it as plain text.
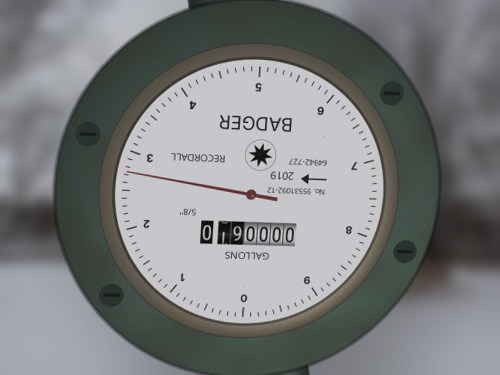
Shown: 612.7 gal
